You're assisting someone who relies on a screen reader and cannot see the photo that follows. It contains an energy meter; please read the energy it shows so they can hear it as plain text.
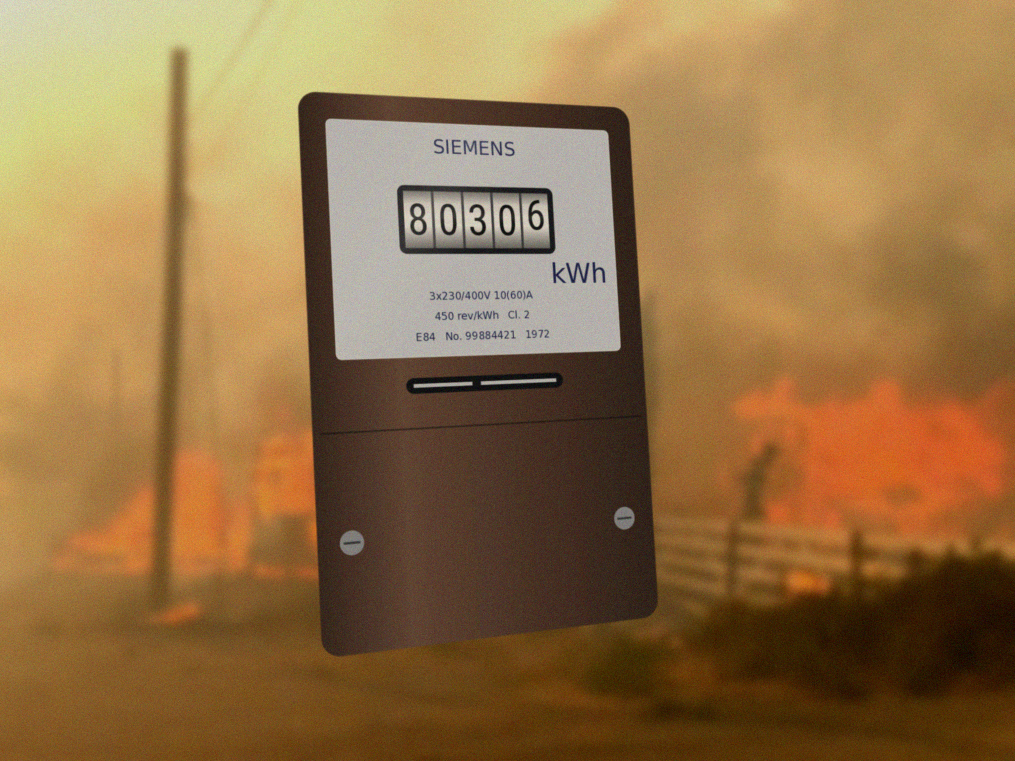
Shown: 80306 kWh
